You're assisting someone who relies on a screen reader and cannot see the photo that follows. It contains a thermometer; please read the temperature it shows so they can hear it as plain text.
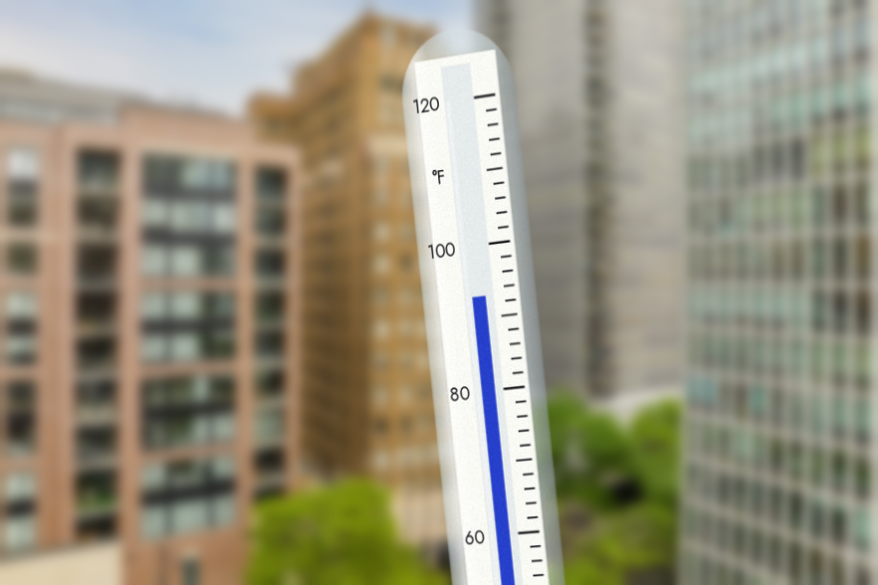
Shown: 93 °F
